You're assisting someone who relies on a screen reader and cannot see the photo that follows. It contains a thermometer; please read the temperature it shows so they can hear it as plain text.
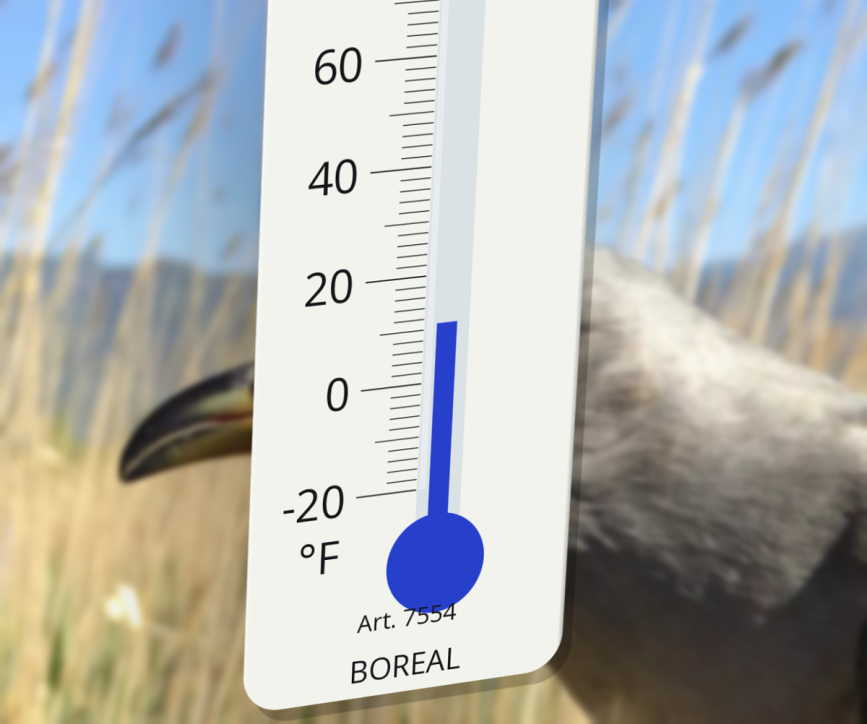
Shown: 11 °F
